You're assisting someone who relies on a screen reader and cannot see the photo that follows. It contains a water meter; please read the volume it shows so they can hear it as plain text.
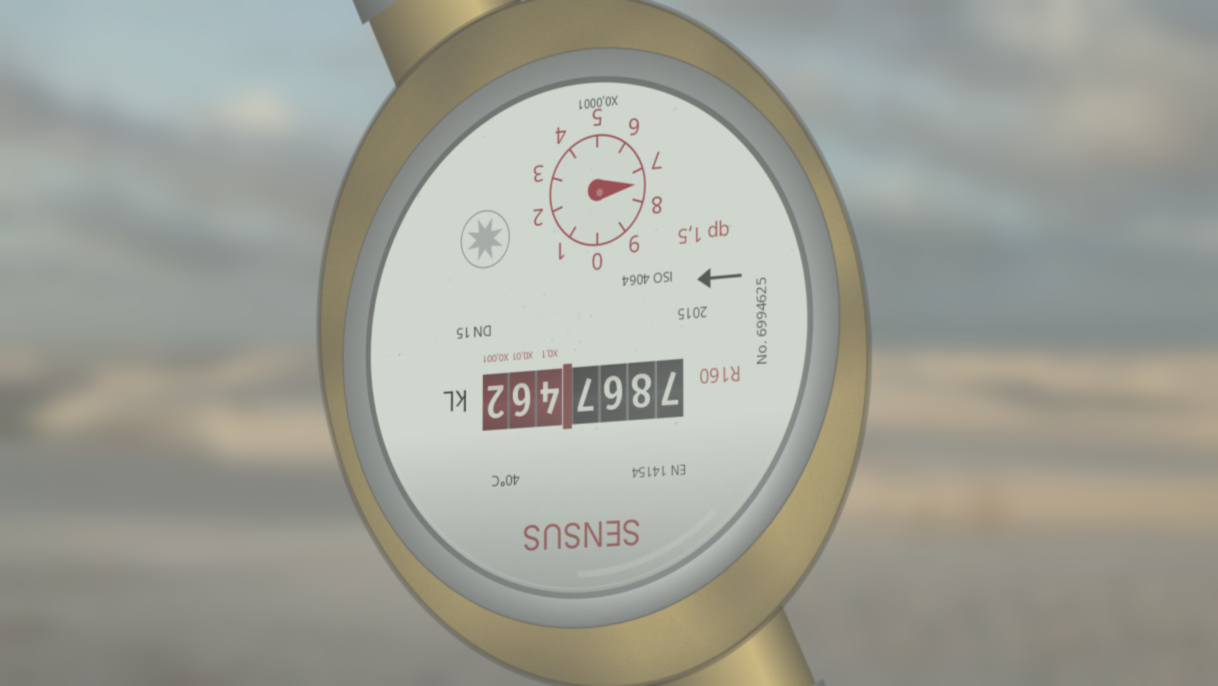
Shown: 7867.4627 kL
